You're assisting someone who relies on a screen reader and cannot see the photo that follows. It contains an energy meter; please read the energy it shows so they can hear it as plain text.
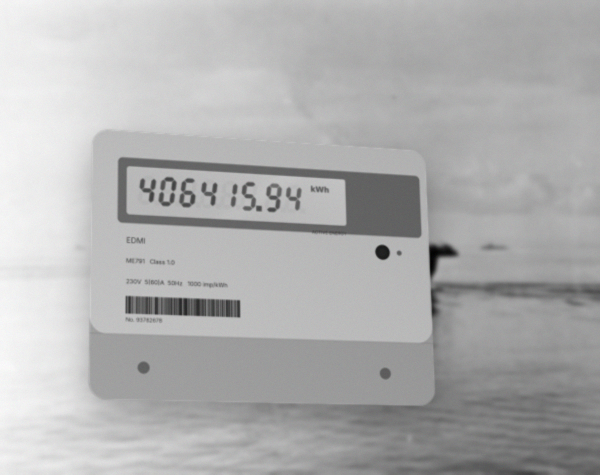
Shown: 406415.94 kWh
